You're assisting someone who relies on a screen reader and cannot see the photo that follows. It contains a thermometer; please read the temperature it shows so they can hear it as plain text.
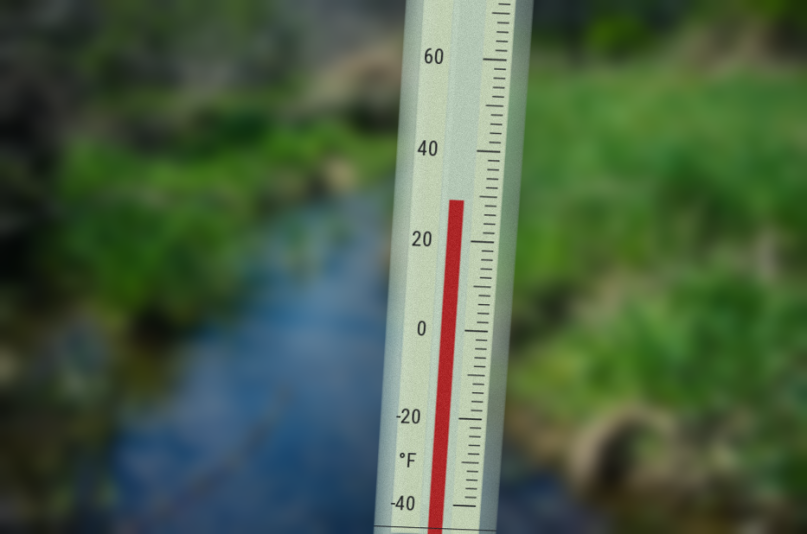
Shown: 29 °F
